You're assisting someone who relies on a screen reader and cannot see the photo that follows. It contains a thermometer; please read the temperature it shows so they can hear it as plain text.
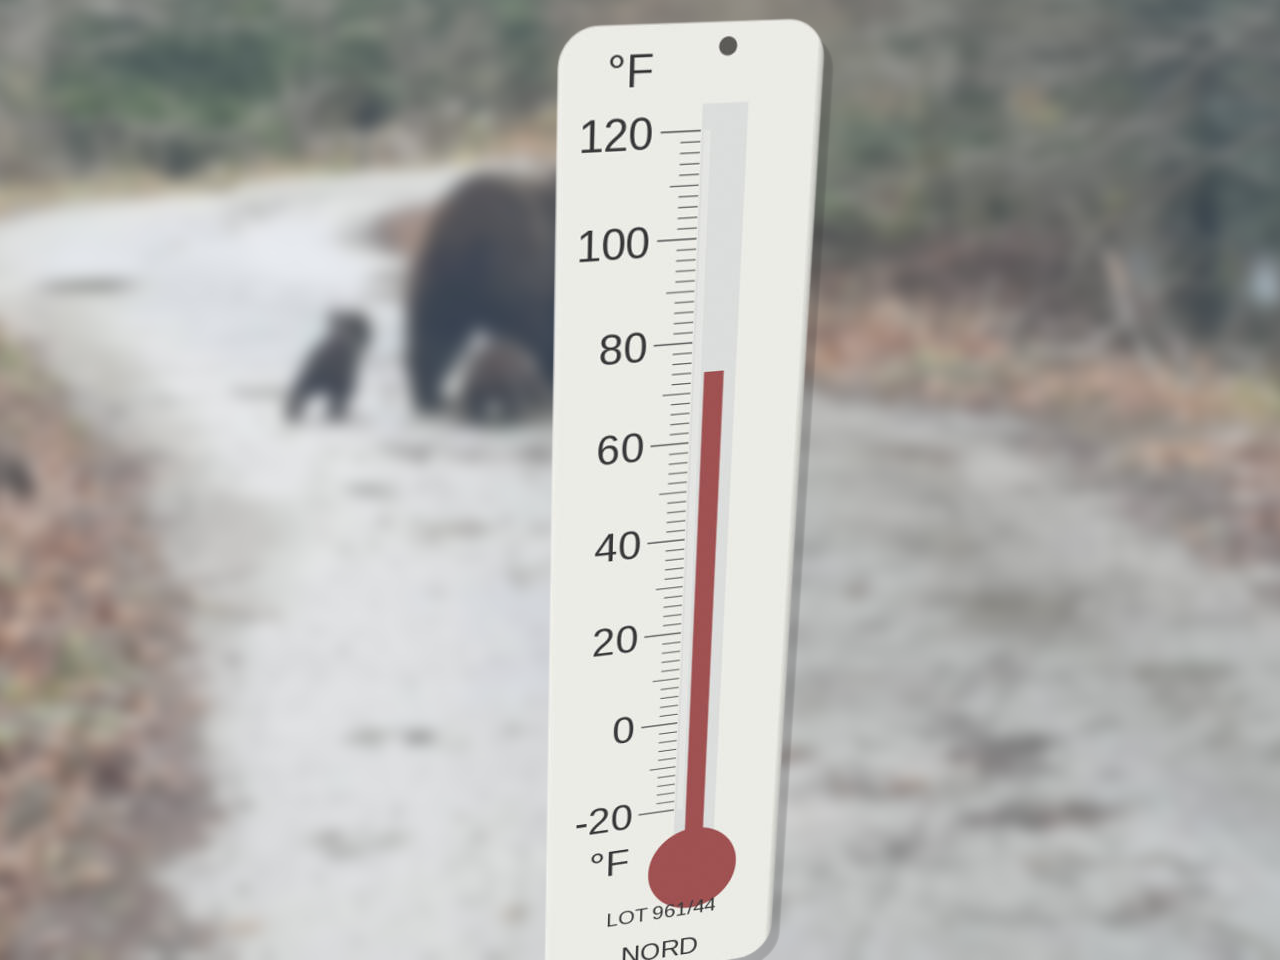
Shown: 74 °F
